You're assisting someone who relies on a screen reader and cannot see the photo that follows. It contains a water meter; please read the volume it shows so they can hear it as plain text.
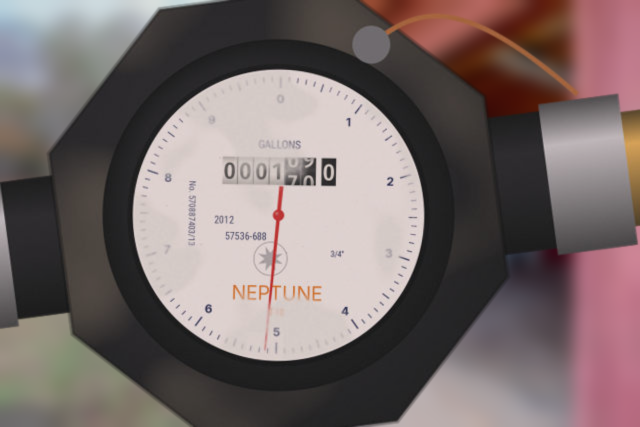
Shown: 1695.1 gal
